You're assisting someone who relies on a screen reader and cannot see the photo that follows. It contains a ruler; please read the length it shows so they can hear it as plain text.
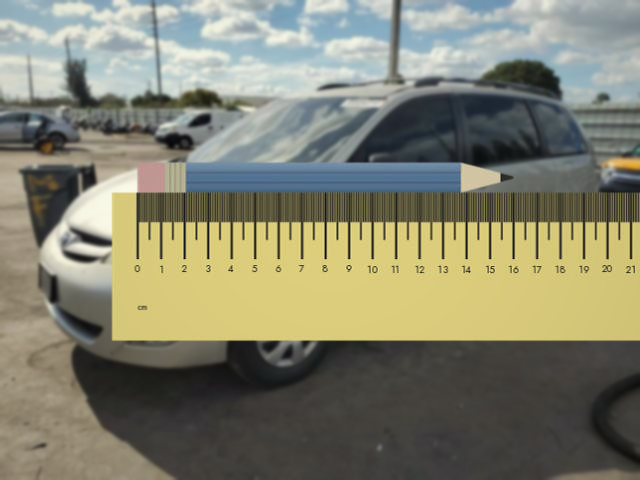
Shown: 16 cm
